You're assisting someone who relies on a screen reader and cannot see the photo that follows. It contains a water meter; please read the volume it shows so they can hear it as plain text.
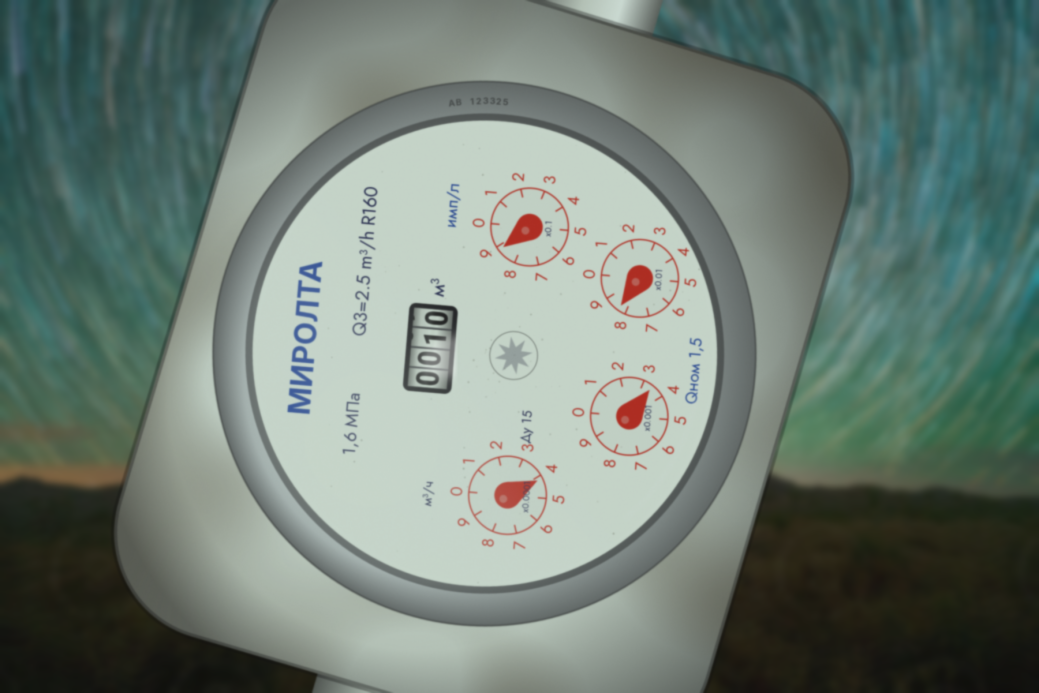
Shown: 9.8834 m³
